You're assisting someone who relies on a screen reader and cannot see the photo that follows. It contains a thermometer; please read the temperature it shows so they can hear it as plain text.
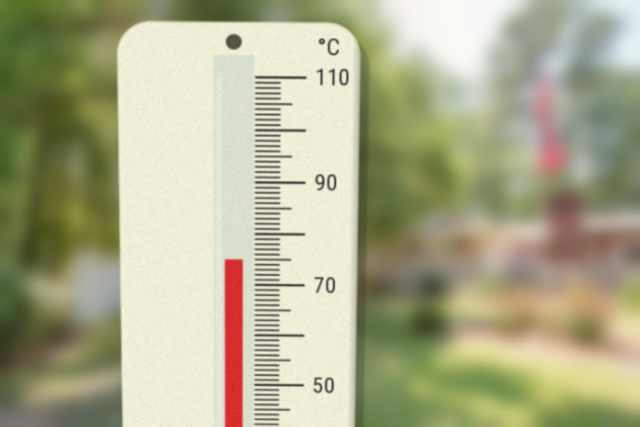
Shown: 75 °C
